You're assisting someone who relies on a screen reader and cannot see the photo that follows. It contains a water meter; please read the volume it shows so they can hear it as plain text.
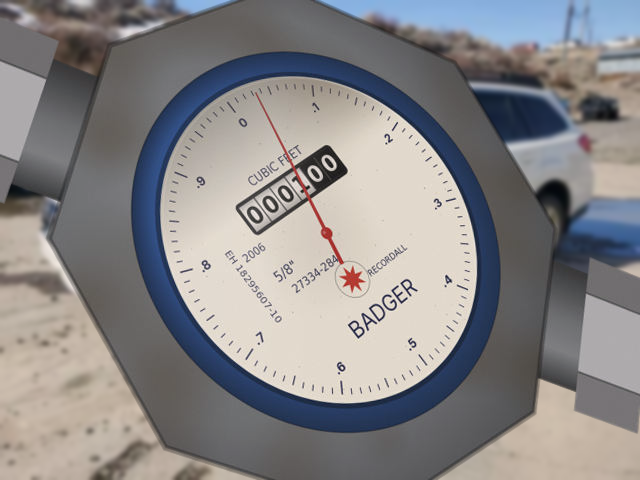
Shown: 100.03 ft³
